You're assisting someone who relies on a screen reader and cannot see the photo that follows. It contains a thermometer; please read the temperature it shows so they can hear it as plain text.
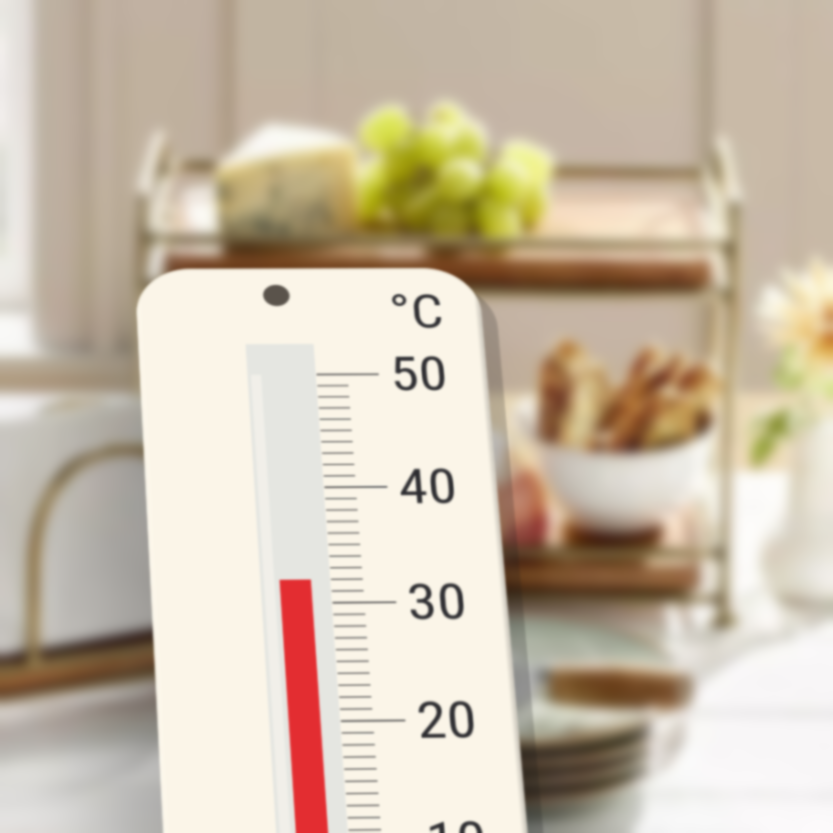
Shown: 32 °C
